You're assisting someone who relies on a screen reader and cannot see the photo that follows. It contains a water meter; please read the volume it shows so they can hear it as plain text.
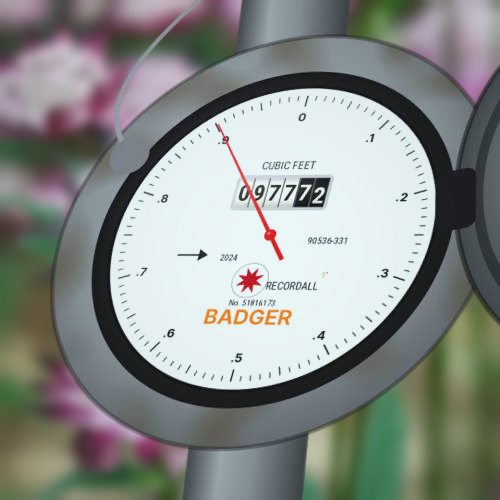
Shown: 97771.90 ft³
